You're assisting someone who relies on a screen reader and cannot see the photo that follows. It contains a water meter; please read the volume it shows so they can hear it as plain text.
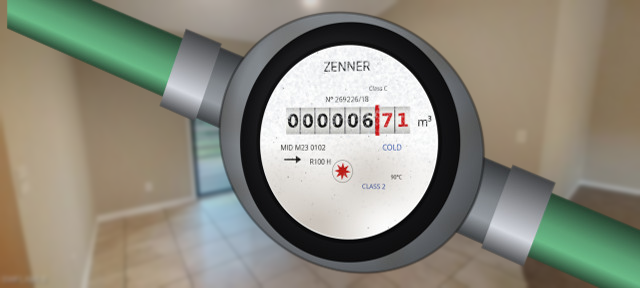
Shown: 6.71 m³
